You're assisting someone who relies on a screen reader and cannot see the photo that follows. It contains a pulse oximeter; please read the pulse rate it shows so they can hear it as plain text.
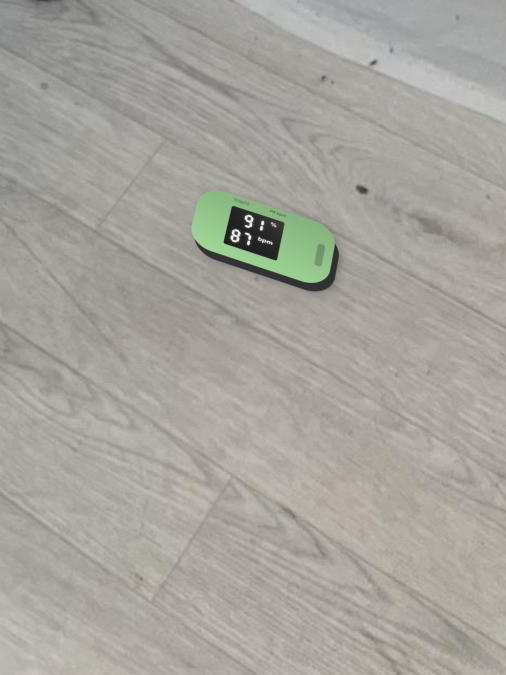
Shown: 87 bpm
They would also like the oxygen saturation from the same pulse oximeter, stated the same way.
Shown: 91 %
